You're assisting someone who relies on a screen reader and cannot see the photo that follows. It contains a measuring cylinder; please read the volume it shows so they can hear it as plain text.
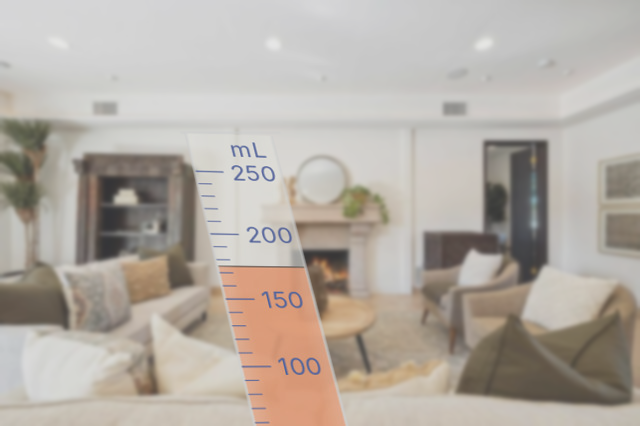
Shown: 175 mL
